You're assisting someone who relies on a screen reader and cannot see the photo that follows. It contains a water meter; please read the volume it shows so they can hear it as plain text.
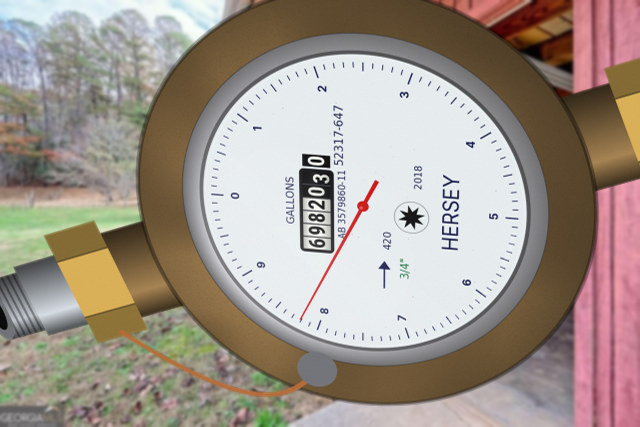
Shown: 6982028.2 gal
